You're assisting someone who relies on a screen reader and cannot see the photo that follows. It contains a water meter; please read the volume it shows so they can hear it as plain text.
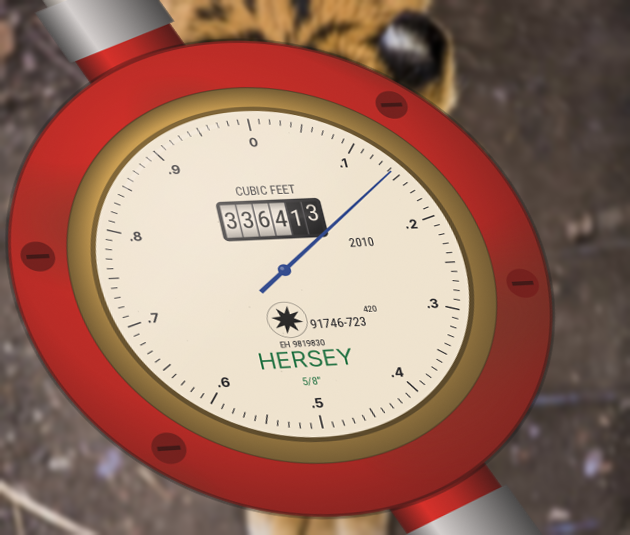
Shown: 336413.14 ft³
